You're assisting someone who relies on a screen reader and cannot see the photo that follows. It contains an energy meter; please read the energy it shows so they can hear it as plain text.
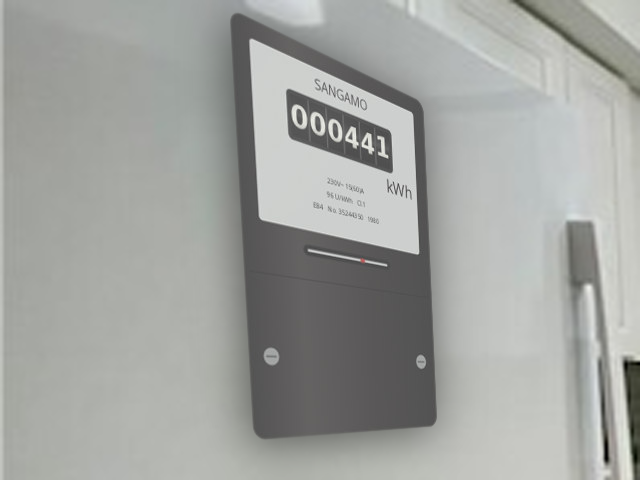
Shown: 441 kWh
